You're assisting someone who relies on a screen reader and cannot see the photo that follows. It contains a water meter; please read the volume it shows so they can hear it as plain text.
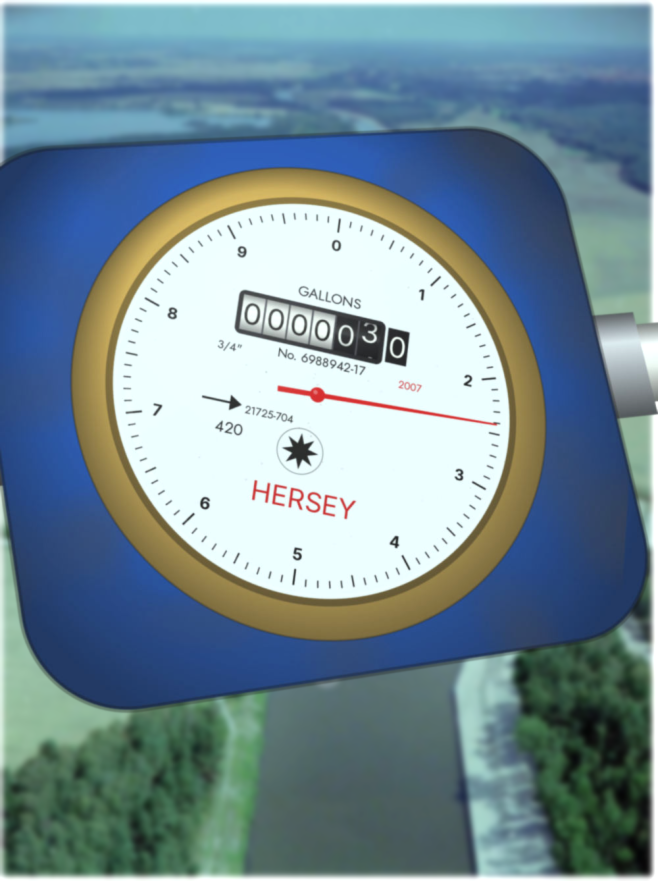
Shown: 32.4 gal
